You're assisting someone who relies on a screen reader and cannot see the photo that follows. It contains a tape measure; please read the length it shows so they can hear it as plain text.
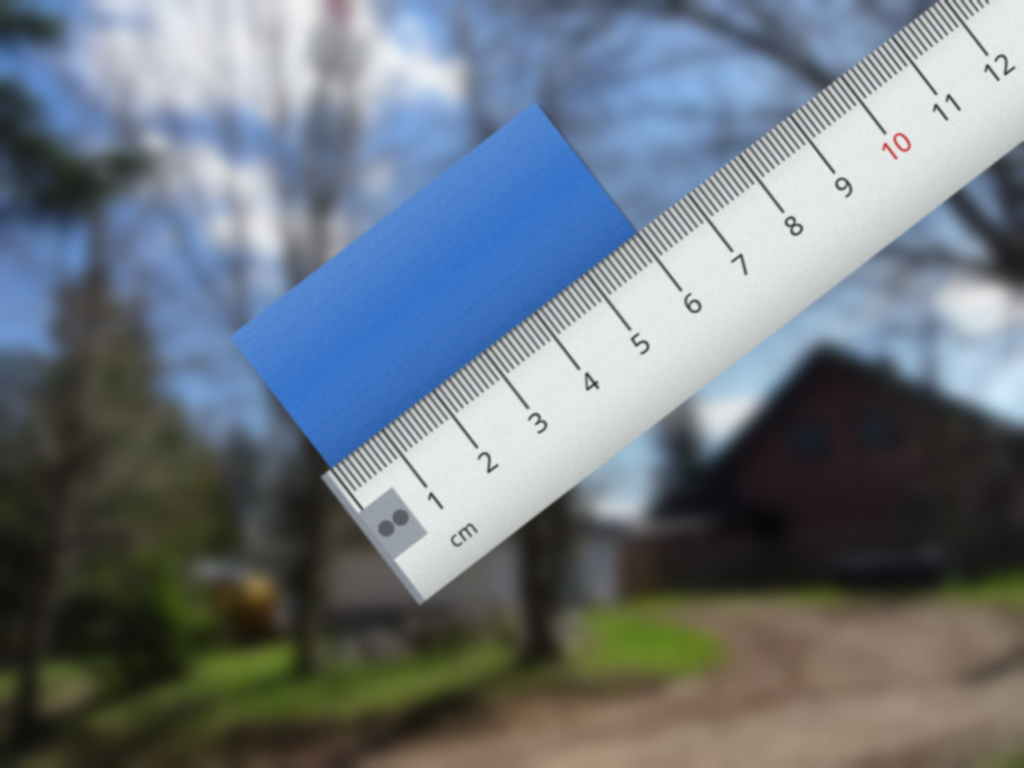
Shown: 6 cm
